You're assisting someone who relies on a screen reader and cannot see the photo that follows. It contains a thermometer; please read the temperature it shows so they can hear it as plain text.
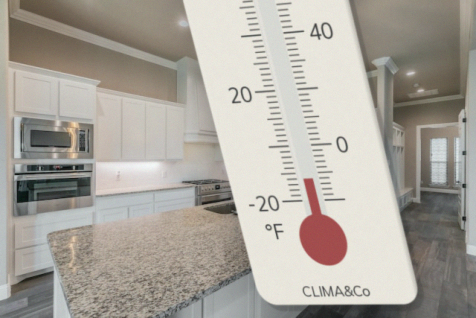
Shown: -12 °F
